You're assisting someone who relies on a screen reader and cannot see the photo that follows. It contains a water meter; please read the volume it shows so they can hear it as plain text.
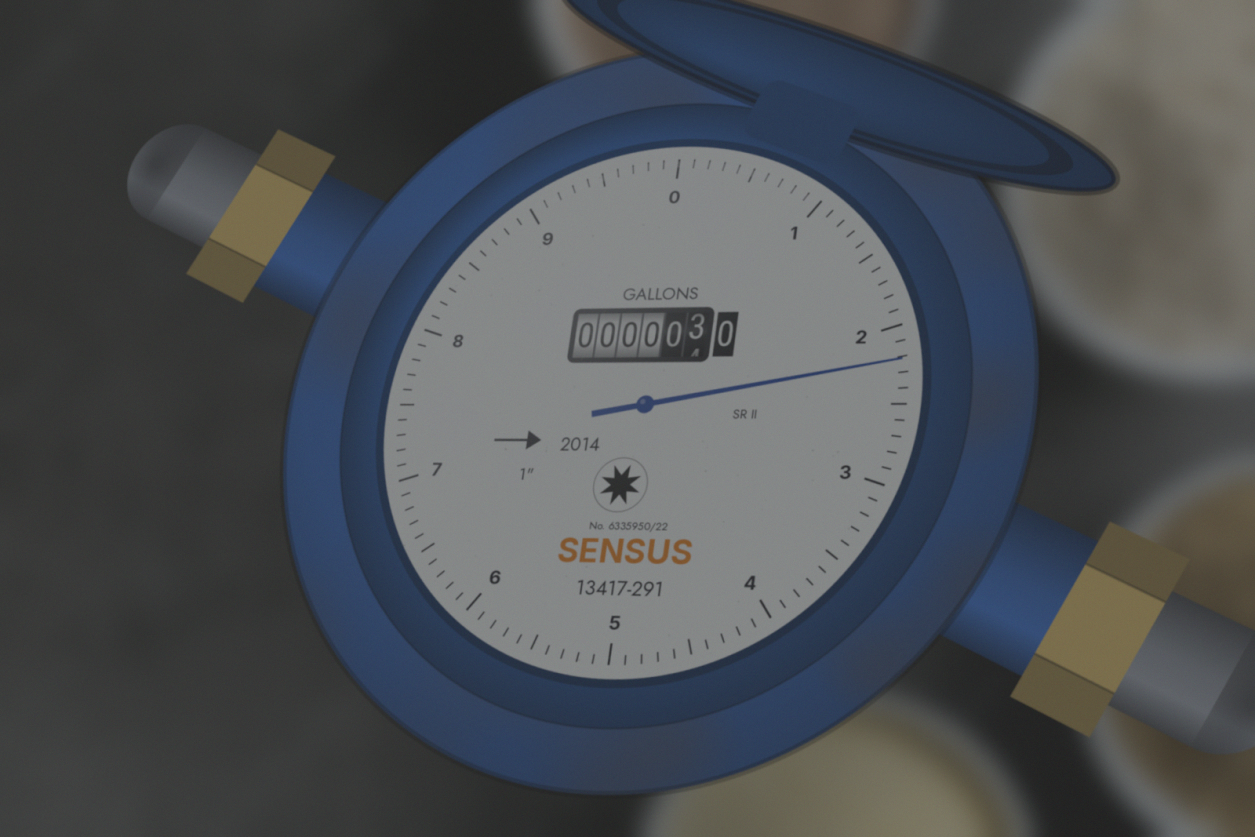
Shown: 32.2 gal
